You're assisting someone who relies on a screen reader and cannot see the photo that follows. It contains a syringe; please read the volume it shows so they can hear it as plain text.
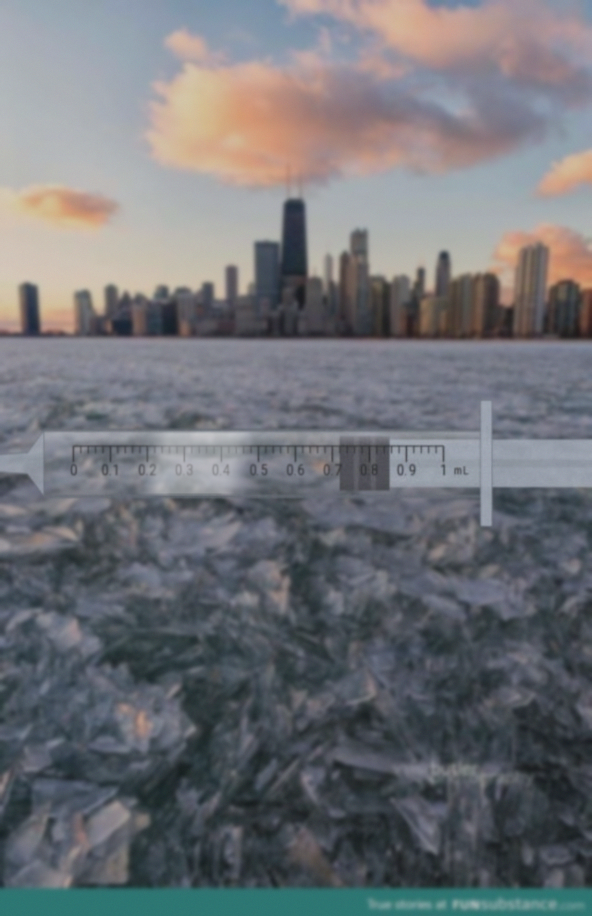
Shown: 0.72 mL
